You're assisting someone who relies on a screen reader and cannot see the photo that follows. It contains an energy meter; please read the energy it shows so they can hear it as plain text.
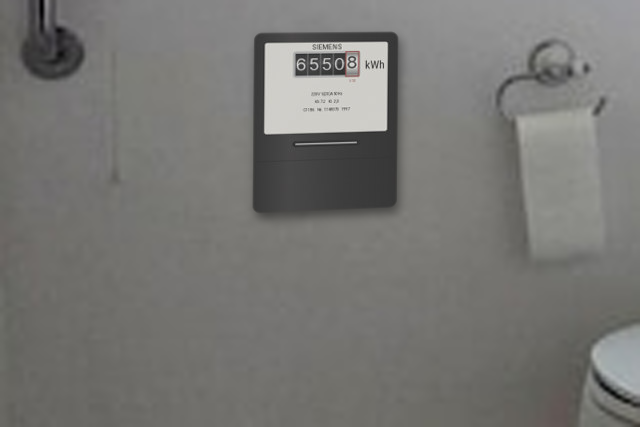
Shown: 6550.8 kWh
